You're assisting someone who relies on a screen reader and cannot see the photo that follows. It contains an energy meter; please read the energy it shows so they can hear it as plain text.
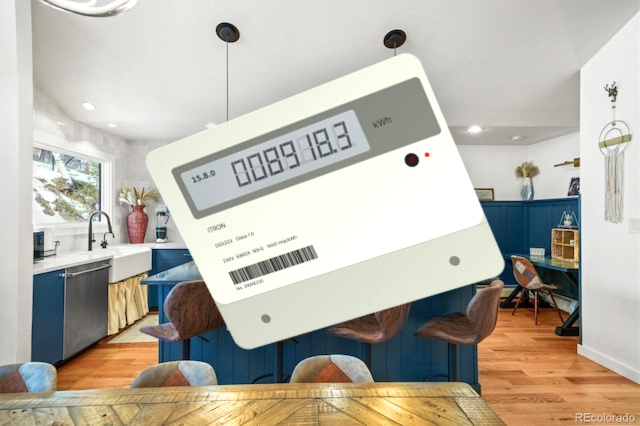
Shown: 8918.3 kWh
